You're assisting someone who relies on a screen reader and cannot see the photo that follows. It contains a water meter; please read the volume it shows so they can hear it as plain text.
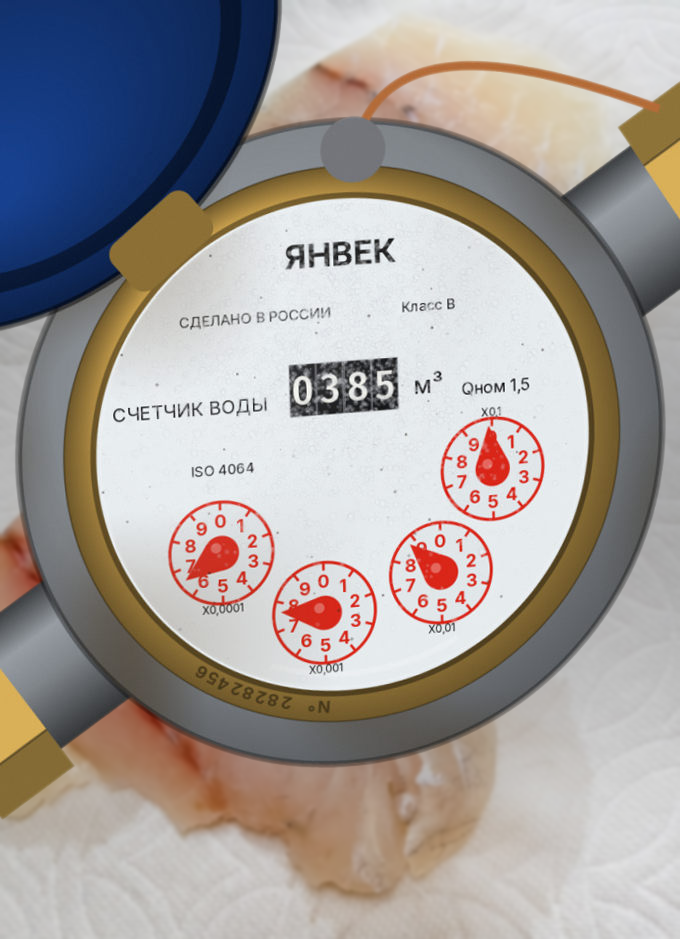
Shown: 384.9876 m³
